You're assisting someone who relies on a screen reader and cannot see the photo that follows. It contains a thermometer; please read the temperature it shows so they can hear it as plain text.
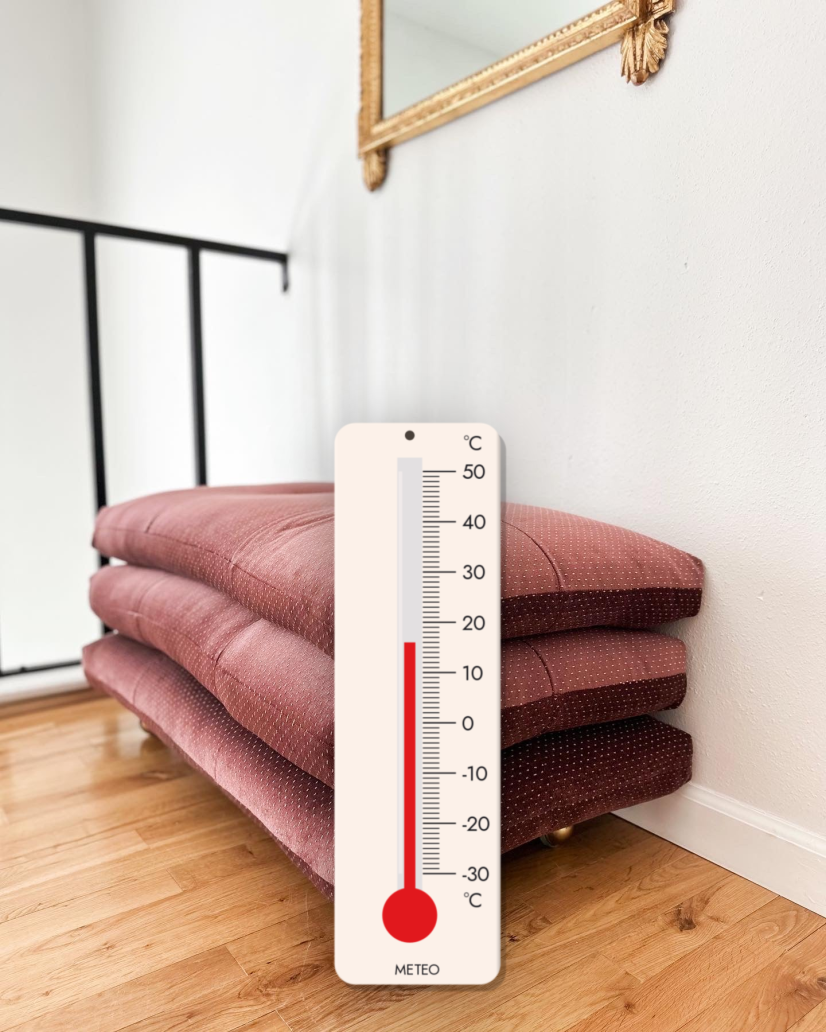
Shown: 16 °C
